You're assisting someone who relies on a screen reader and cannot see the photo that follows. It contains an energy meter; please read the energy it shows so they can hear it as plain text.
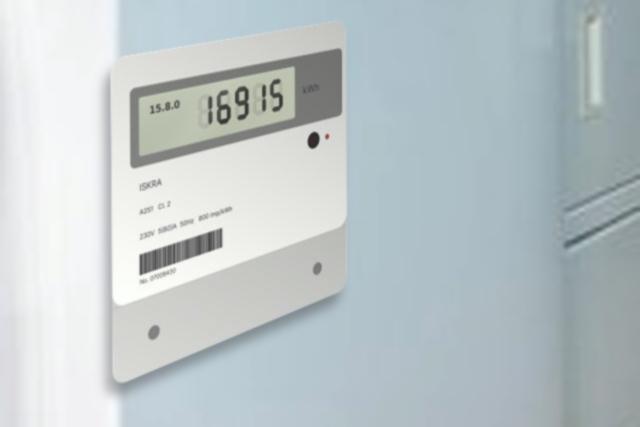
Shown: 16915 kWh
